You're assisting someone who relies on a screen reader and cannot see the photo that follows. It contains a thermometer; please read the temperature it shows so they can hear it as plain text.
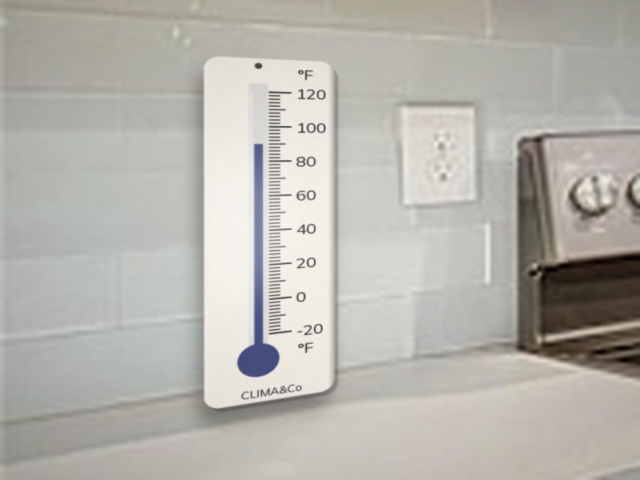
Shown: 90 °F
